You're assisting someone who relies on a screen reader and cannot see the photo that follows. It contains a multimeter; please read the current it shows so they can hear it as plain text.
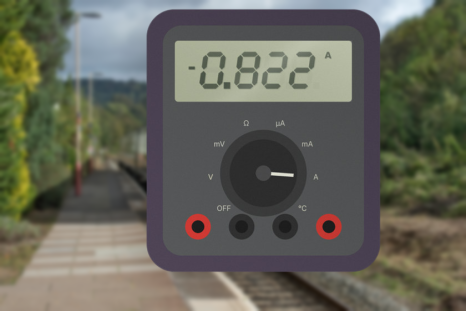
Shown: -0.822 A
